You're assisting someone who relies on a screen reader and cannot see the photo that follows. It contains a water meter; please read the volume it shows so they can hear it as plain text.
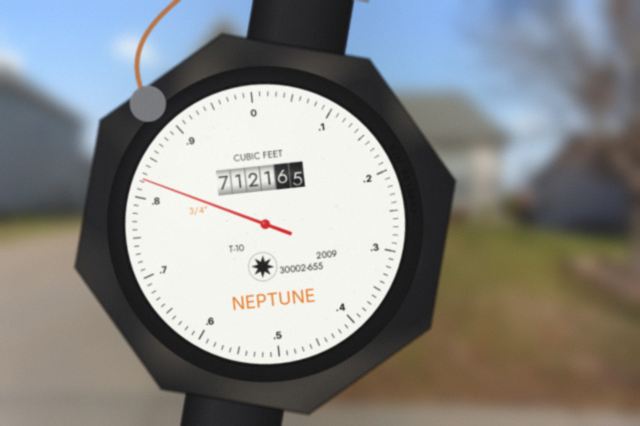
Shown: 712164.82 ft³
